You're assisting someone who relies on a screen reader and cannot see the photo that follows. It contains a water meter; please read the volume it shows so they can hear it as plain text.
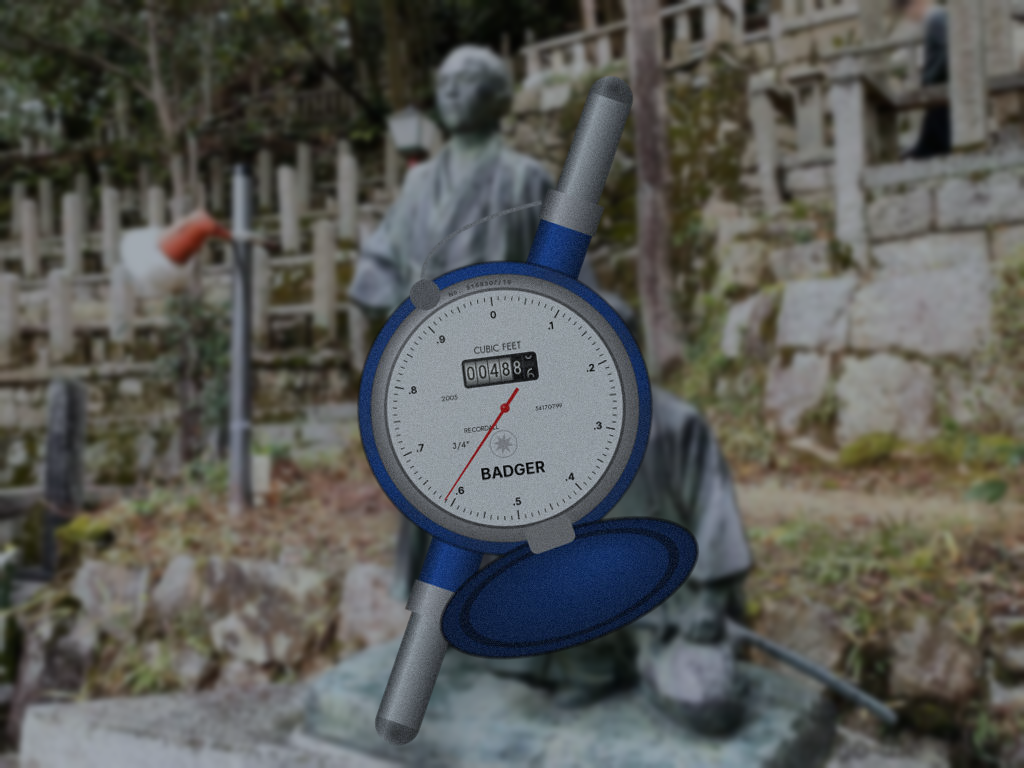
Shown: 4885.61 ft³
